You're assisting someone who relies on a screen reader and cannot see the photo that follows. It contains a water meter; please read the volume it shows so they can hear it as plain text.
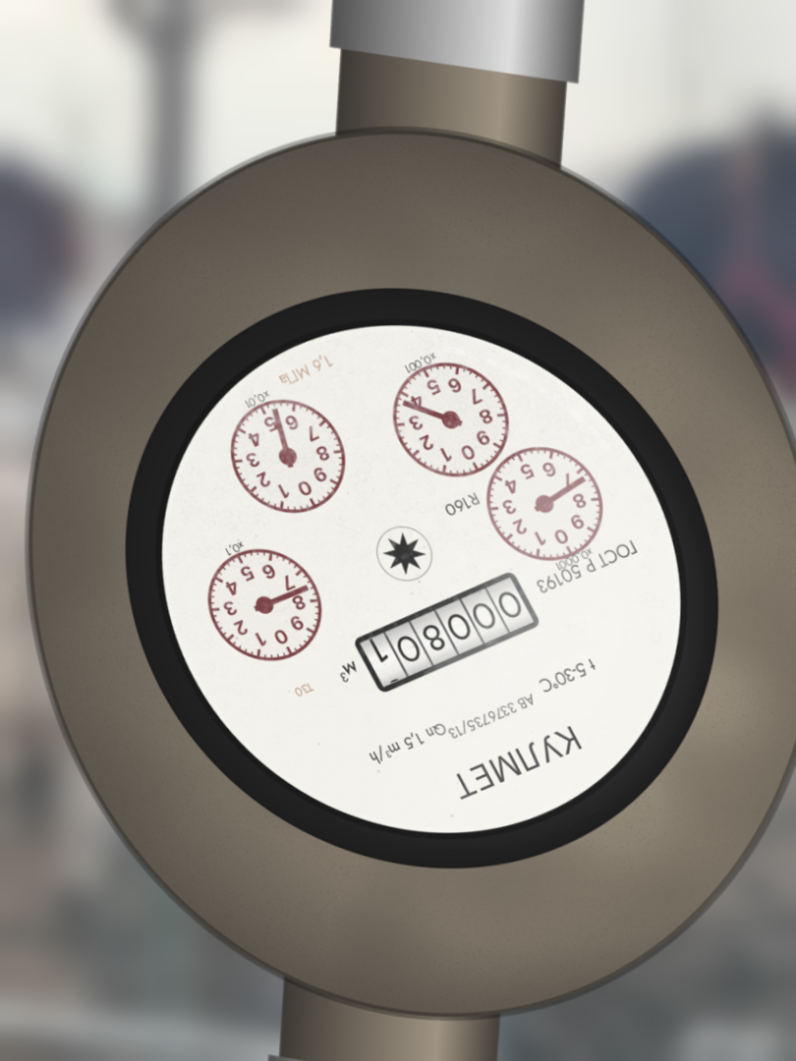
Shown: 800.7537 m³
